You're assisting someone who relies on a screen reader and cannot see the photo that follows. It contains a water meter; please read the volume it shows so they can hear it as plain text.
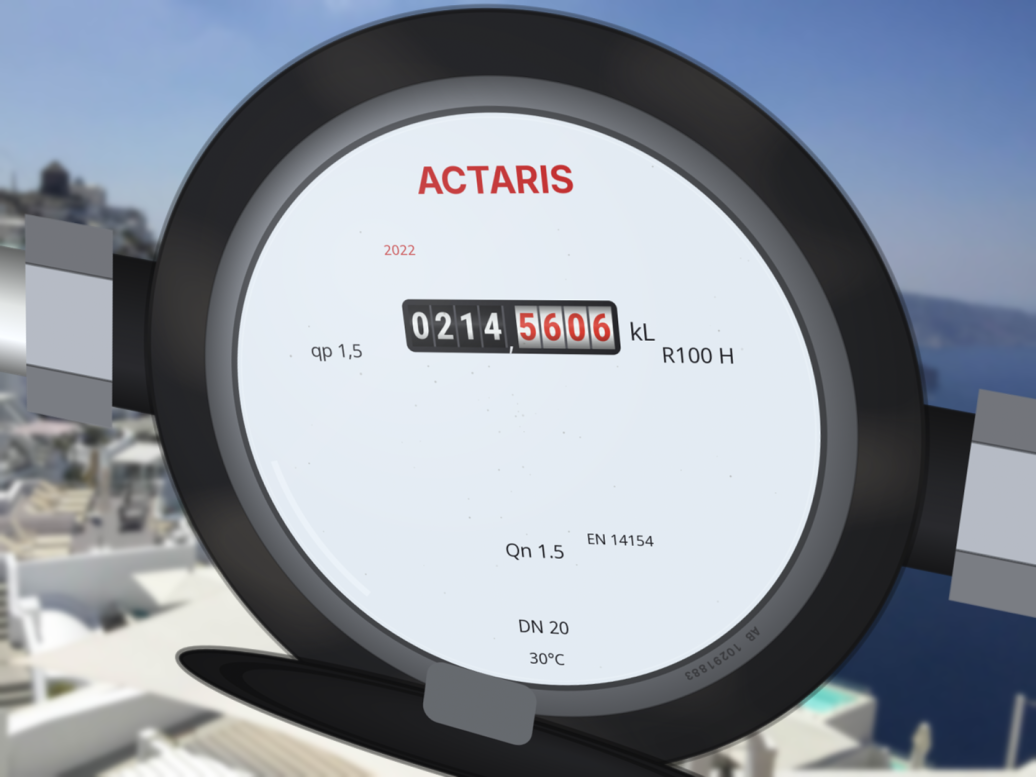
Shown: 214.5606 kL
